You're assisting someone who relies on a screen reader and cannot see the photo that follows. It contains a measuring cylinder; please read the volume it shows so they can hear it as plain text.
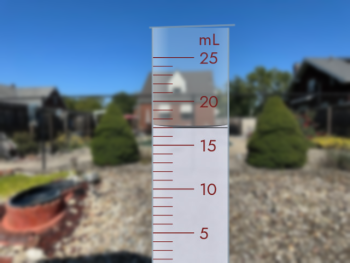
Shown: 17 mL
